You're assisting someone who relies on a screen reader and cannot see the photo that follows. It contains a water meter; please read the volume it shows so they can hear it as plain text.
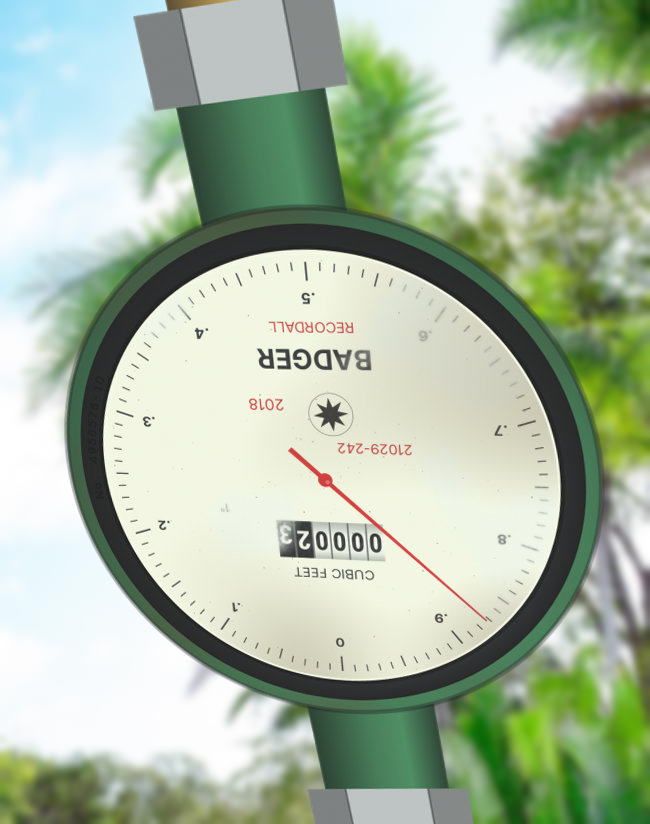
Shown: 22.87 ft³
